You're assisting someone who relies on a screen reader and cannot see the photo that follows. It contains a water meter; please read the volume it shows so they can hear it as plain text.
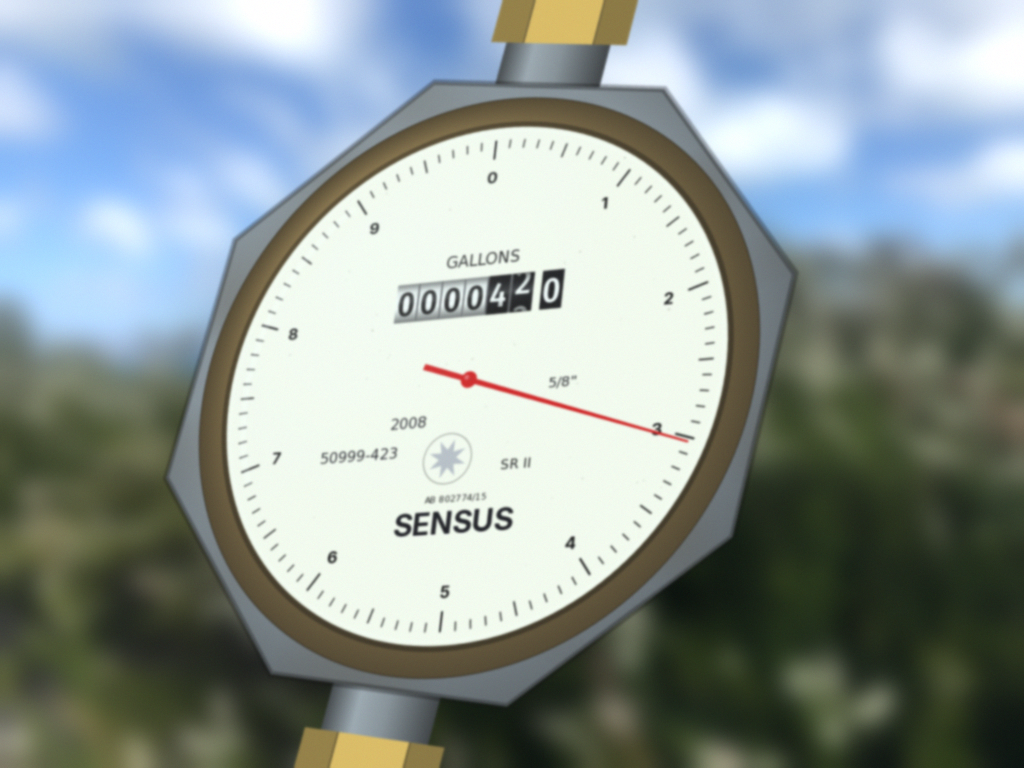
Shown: 423.0 gal
